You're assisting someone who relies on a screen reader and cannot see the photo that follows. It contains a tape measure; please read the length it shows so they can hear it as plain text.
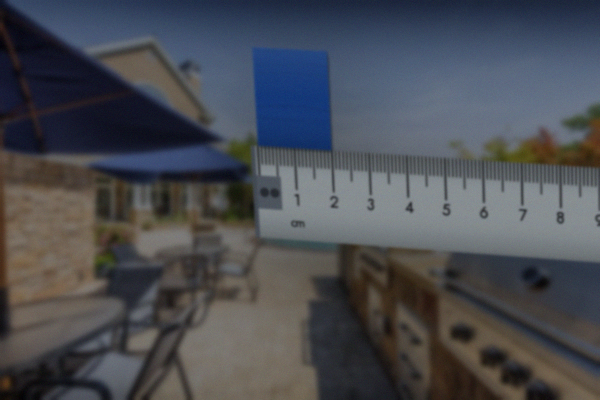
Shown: 2 cm
